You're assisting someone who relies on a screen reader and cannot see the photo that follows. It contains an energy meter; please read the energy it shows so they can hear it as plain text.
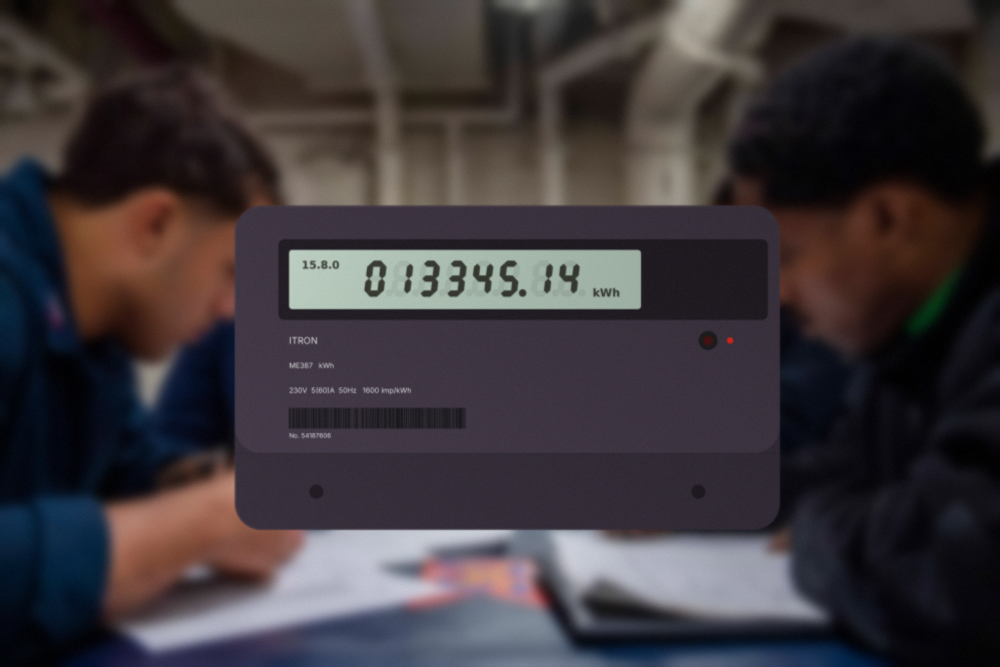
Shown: 13345.14 kWh
